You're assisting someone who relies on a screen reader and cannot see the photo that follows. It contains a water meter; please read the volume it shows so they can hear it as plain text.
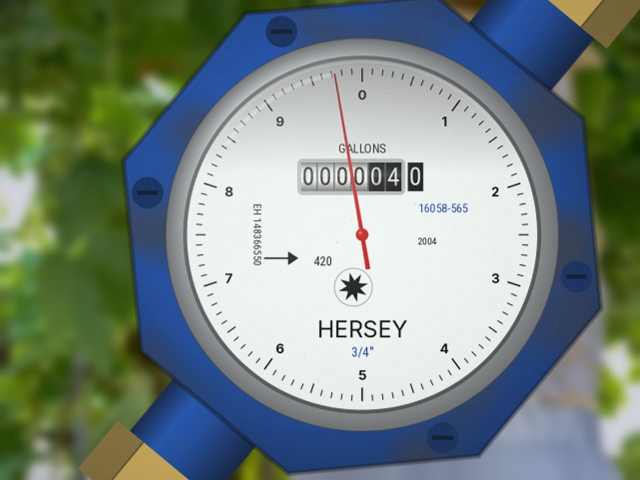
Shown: 39.7 gal
